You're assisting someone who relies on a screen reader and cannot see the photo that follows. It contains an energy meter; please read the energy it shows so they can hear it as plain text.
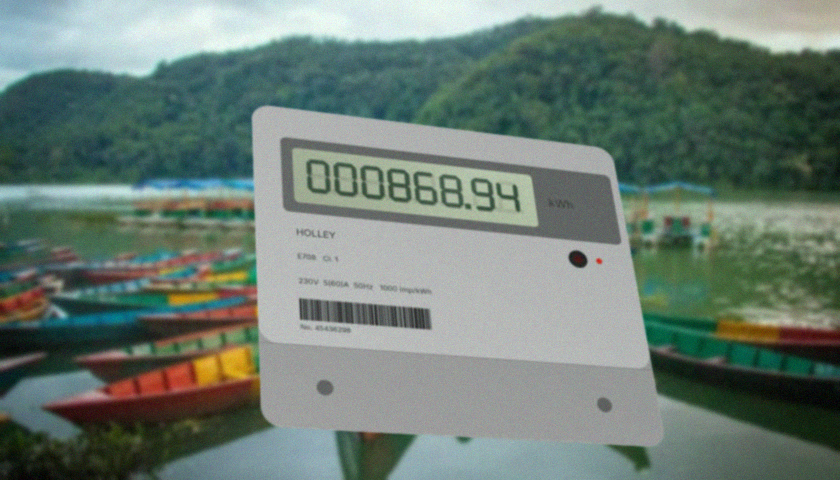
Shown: 868.94 kWh
